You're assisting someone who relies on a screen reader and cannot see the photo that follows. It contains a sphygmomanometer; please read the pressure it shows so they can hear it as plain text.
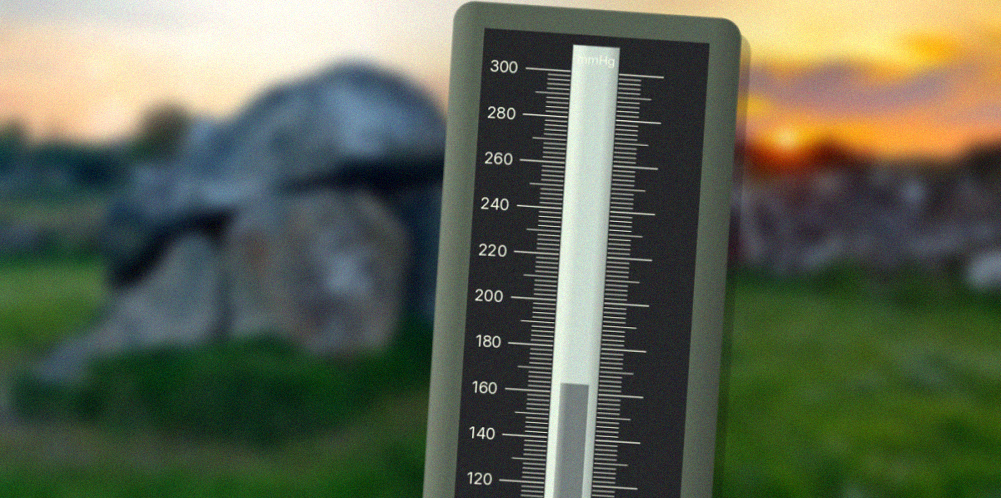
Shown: 164 mmHg
